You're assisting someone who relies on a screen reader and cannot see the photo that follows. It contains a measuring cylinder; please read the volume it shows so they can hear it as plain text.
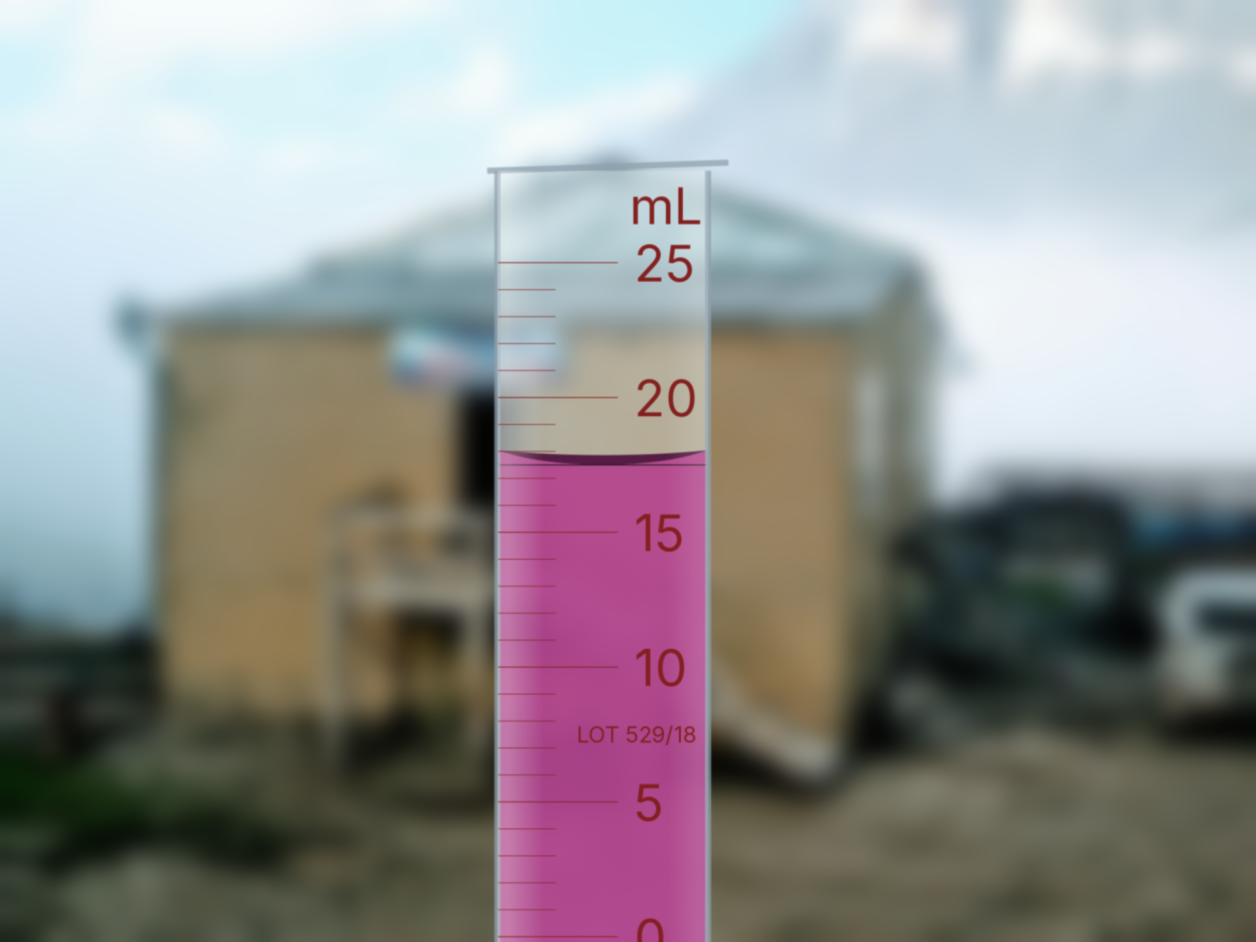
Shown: 17.5 mL
